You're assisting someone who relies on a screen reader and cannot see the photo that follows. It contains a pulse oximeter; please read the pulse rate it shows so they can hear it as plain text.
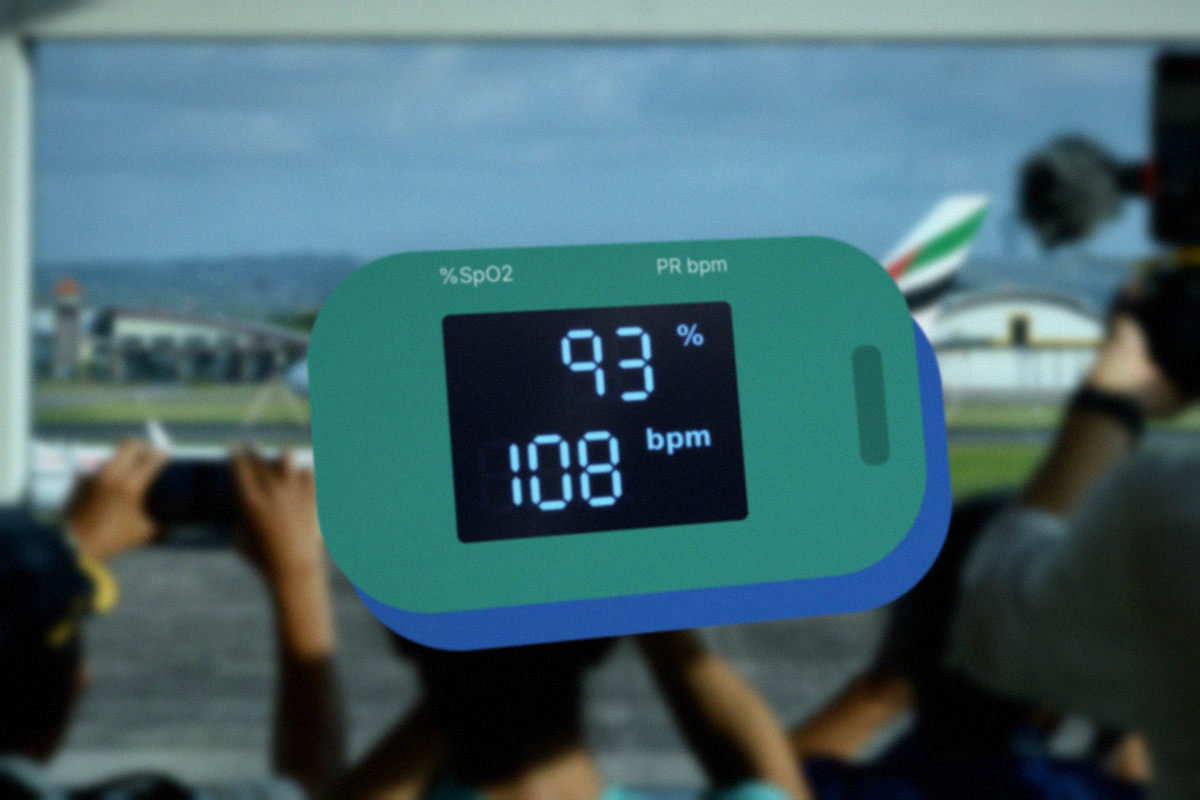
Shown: 108 bpm
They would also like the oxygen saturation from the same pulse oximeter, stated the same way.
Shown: 93 %
